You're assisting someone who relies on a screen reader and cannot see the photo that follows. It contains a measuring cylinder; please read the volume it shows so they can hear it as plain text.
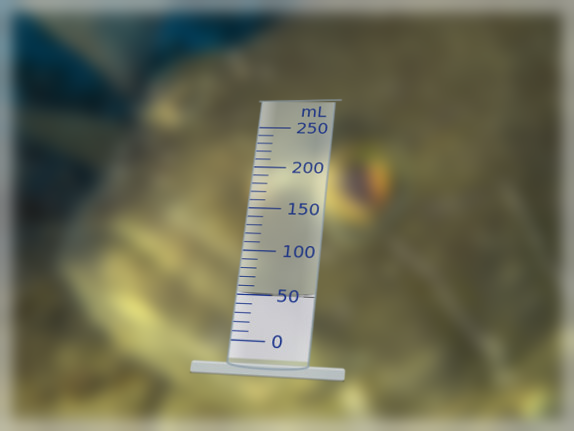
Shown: 50 mL
